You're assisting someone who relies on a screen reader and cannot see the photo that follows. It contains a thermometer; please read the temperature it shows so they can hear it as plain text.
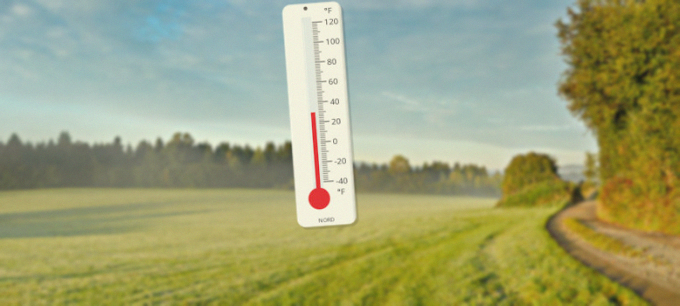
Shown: 30 °F
